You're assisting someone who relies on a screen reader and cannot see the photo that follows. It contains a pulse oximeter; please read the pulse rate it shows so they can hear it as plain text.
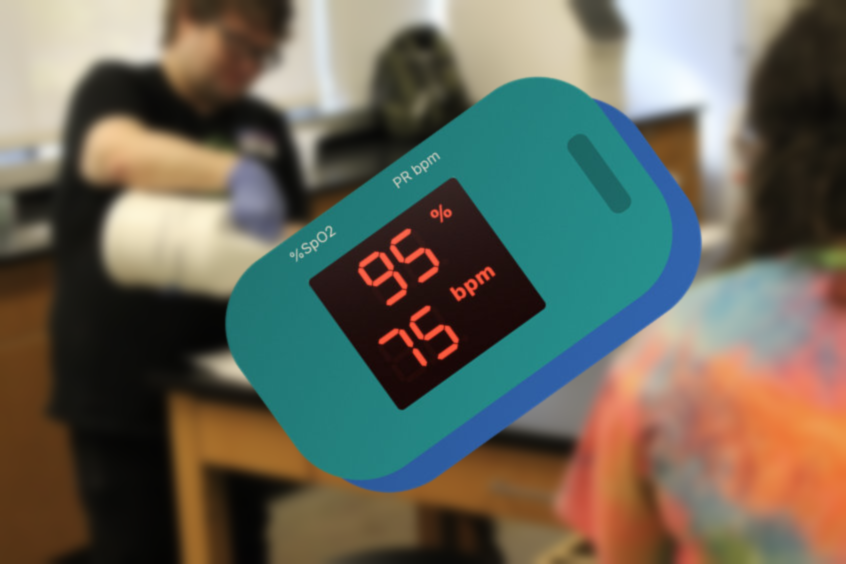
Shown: 75 bpm
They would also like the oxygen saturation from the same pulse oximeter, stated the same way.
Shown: 95 %
